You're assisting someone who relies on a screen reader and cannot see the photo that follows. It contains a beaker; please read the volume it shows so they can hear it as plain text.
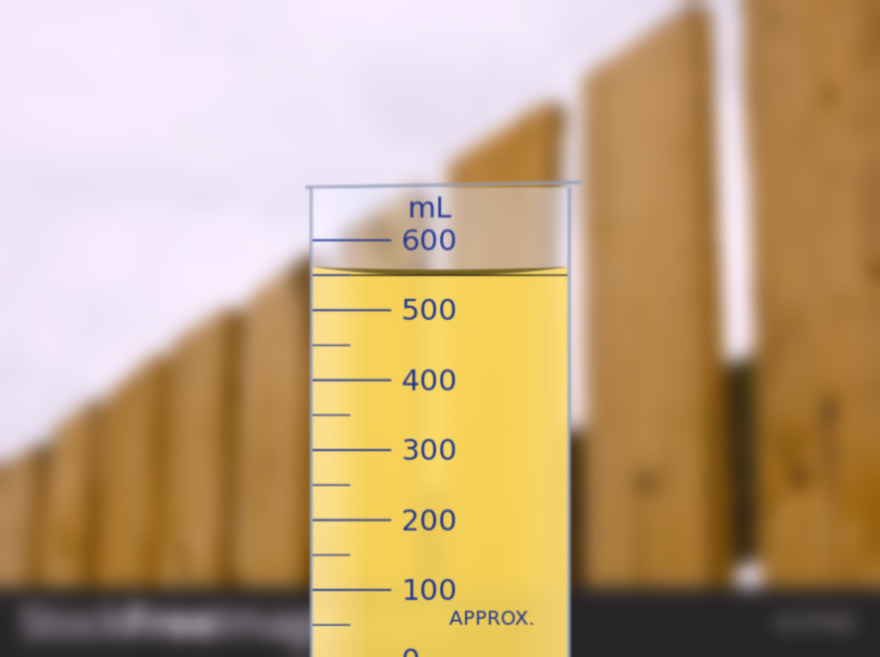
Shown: 550 mL
